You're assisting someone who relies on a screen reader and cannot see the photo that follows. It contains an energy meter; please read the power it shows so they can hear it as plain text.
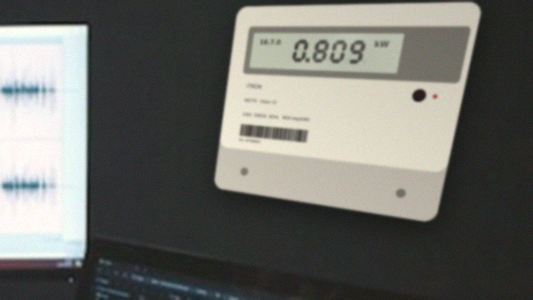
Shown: 0.809 kW
